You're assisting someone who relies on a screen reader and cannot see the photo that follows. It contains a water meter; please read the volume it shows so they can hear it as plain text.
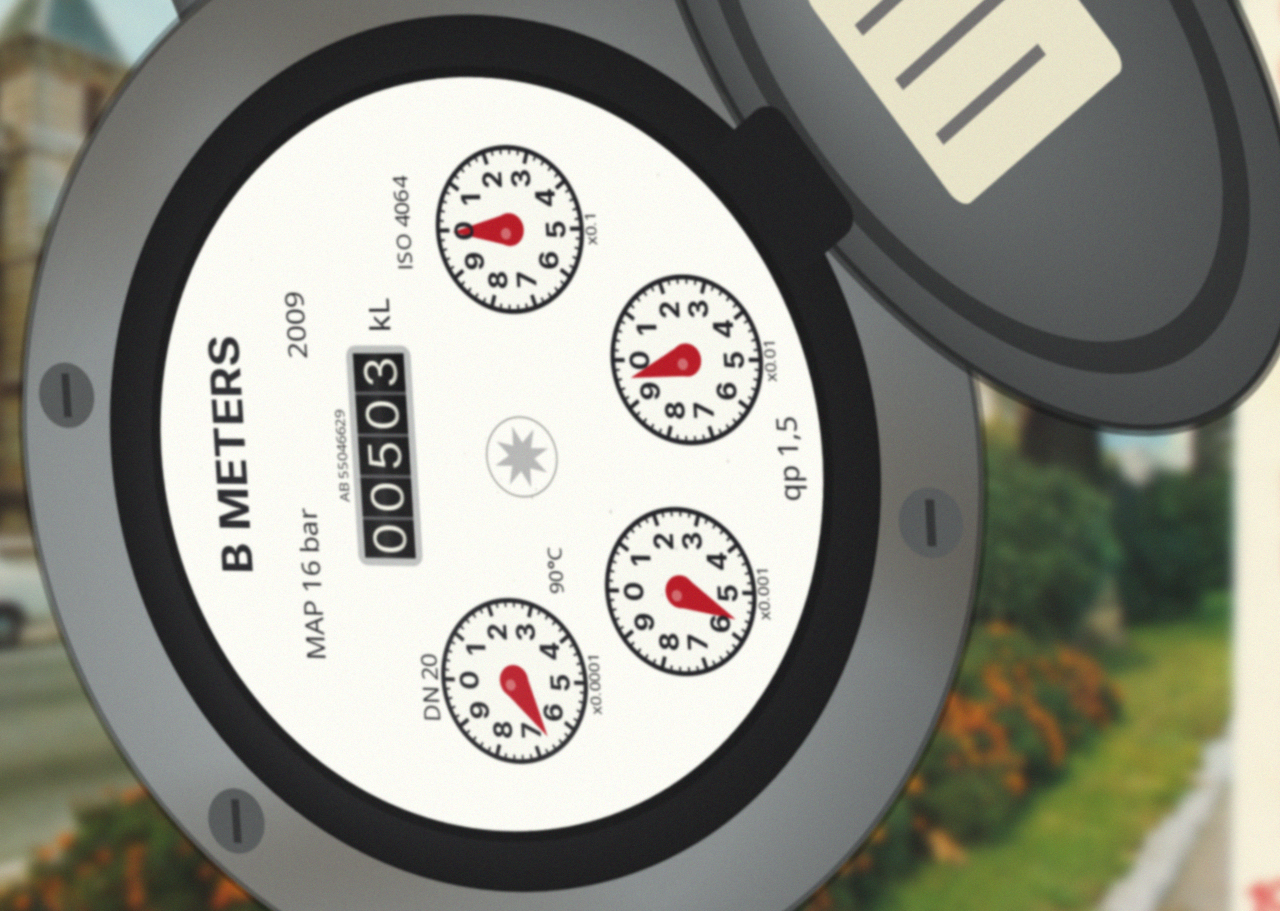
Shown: 502.9956 kL
